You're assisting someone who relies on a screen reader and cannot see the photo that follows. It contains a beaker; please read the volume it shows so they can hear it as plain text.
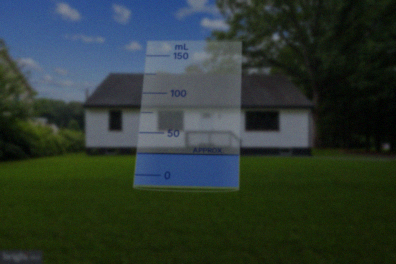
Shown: 25 mL
